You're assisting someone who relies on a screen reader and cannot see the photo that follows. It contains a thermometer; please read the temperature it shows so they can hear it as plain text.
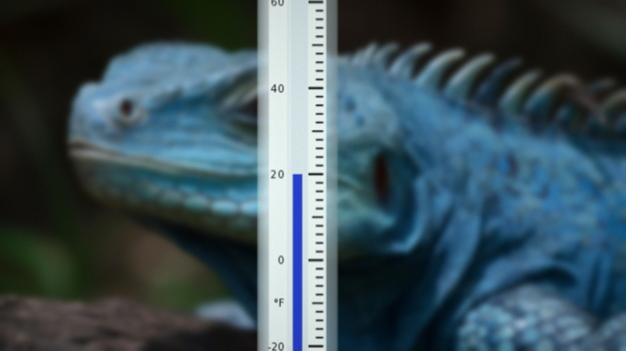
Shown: 20 °F
